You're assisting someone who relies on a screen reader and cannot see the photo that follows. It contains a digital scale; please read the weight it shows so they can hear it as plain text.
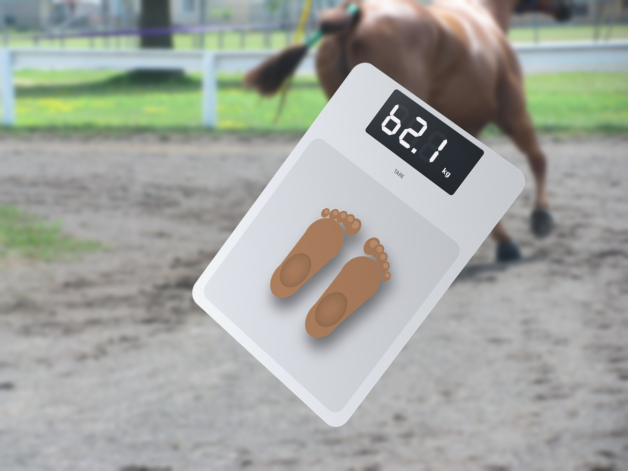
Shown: 62.1 kg
